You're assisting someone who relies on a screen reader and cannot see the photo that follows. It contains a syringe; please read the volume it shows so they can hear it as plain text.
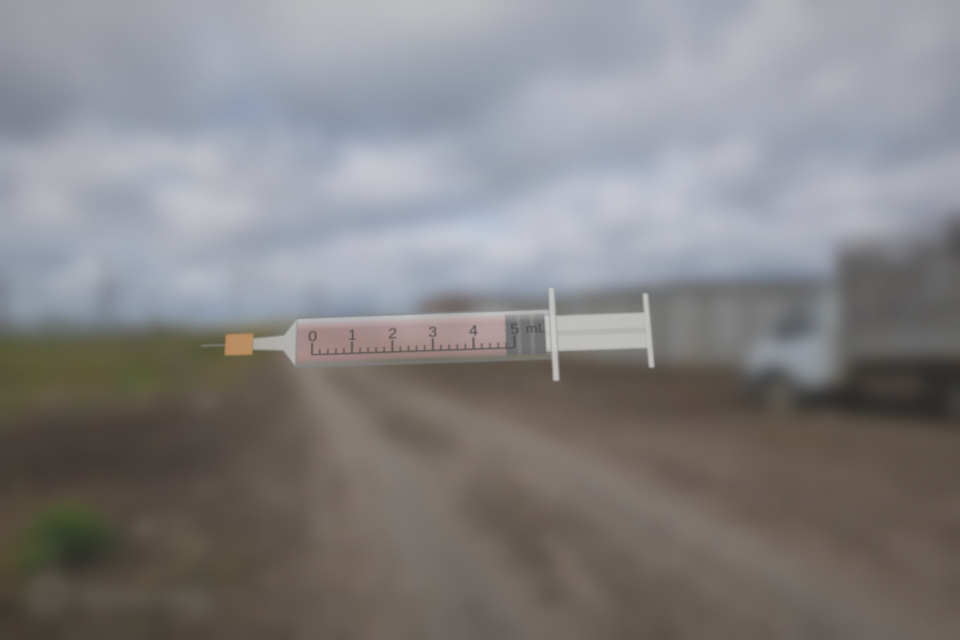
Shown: 4.8 mL
